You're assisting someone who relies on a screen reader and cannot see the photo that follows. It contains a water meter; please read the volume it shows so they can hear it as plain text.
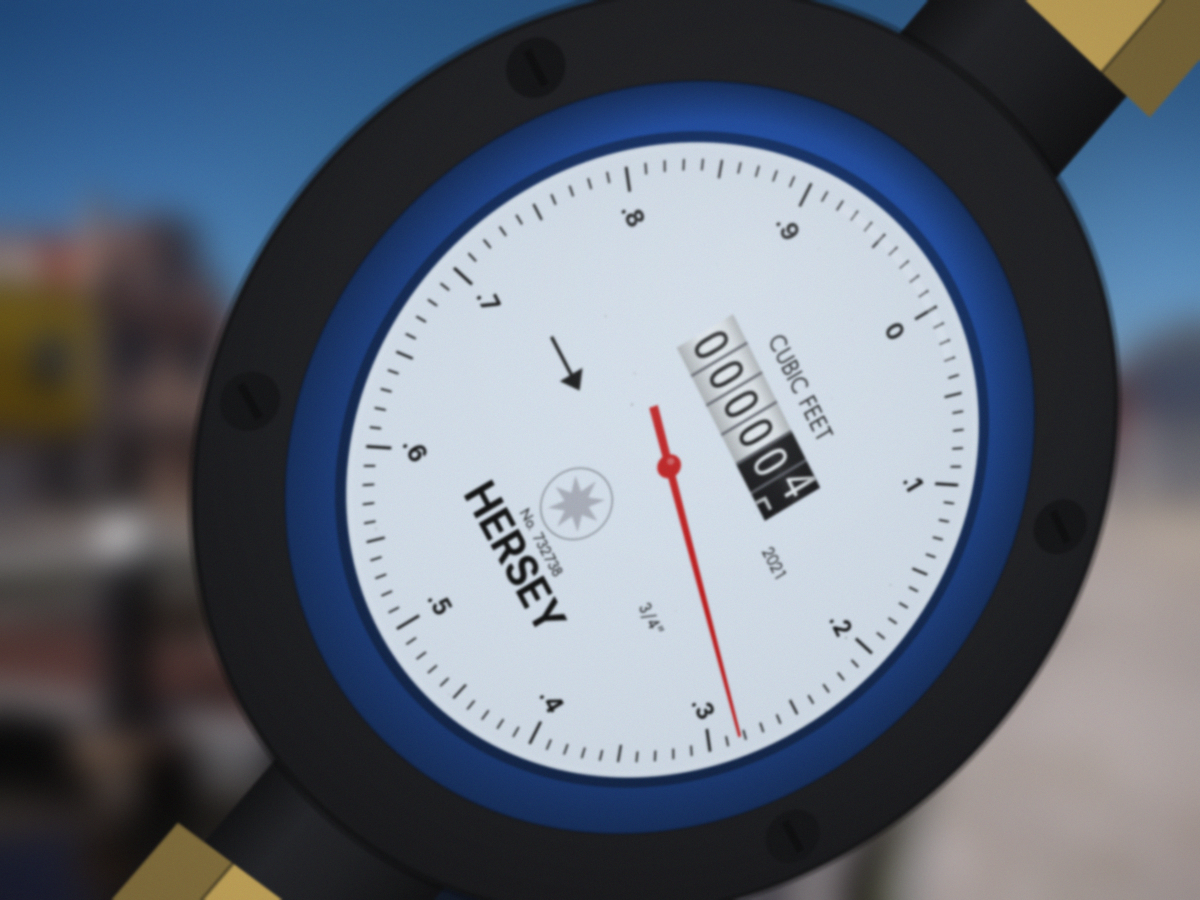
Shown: 4.28 ft³
